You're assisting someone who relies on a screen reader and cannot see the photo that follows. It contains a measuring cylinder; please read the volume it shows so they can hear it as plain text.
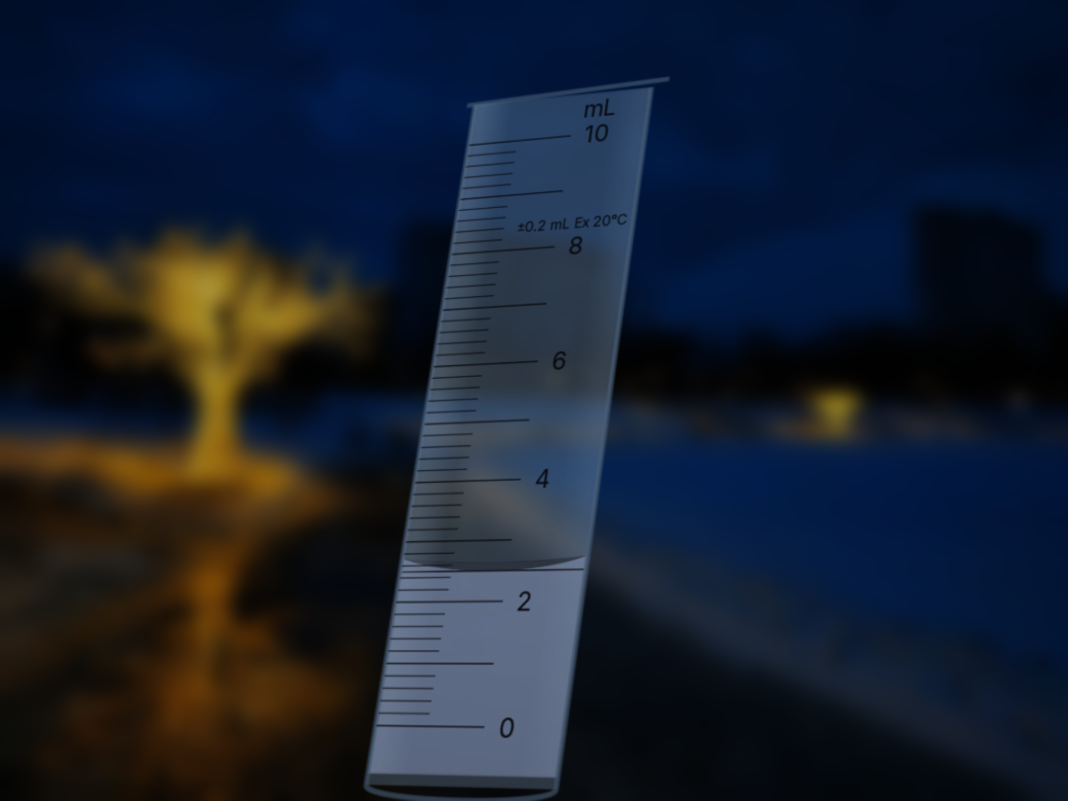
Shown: 2.5 mL
